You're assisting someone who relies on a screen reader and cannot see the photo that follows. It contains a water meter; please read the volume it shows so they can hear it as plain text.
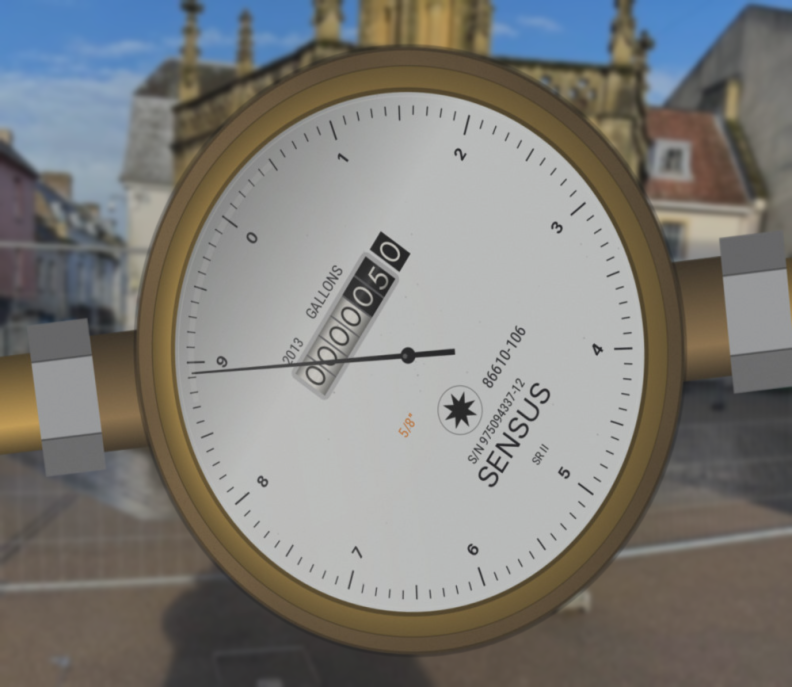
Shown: 48.9 gal
